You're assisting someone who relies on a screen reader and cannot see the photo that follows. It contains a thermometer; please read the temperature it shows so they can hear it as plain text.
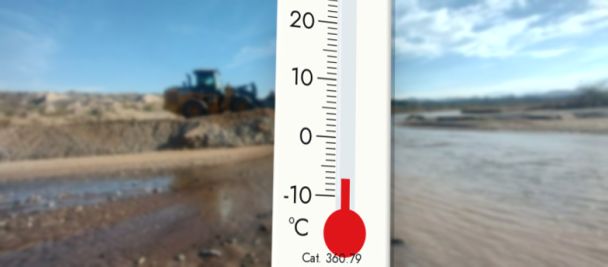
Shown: -7 °C
